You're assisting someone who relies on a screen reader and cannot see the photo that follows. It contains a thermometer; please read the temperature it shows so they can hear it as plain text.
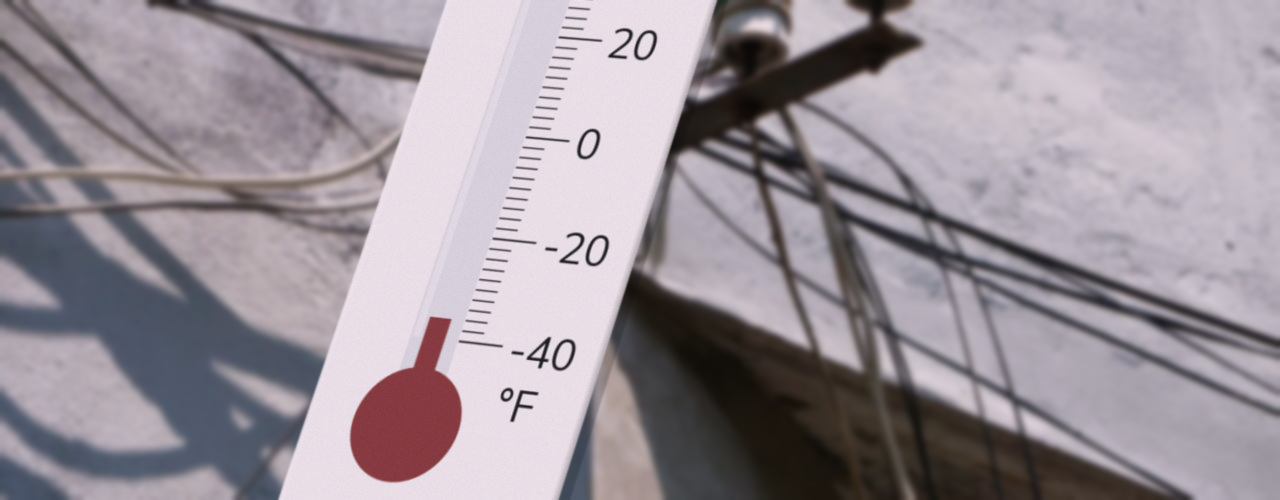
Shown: -36 °F
